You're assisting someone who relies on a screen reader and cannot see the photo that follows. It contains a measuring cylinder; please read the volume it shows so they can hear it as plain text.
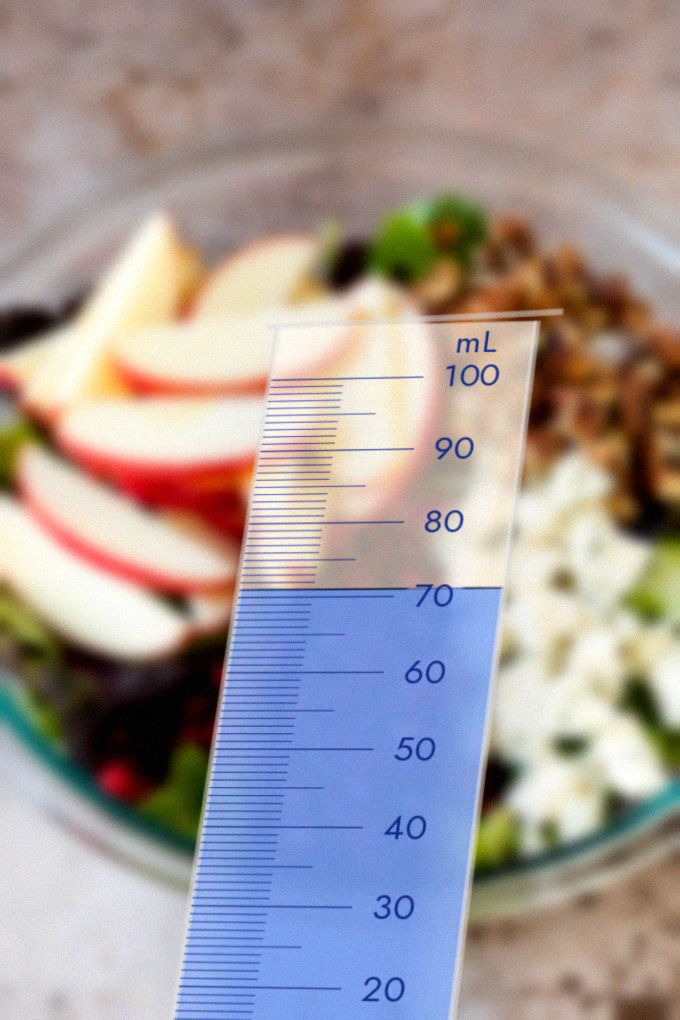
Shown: 71 mL
